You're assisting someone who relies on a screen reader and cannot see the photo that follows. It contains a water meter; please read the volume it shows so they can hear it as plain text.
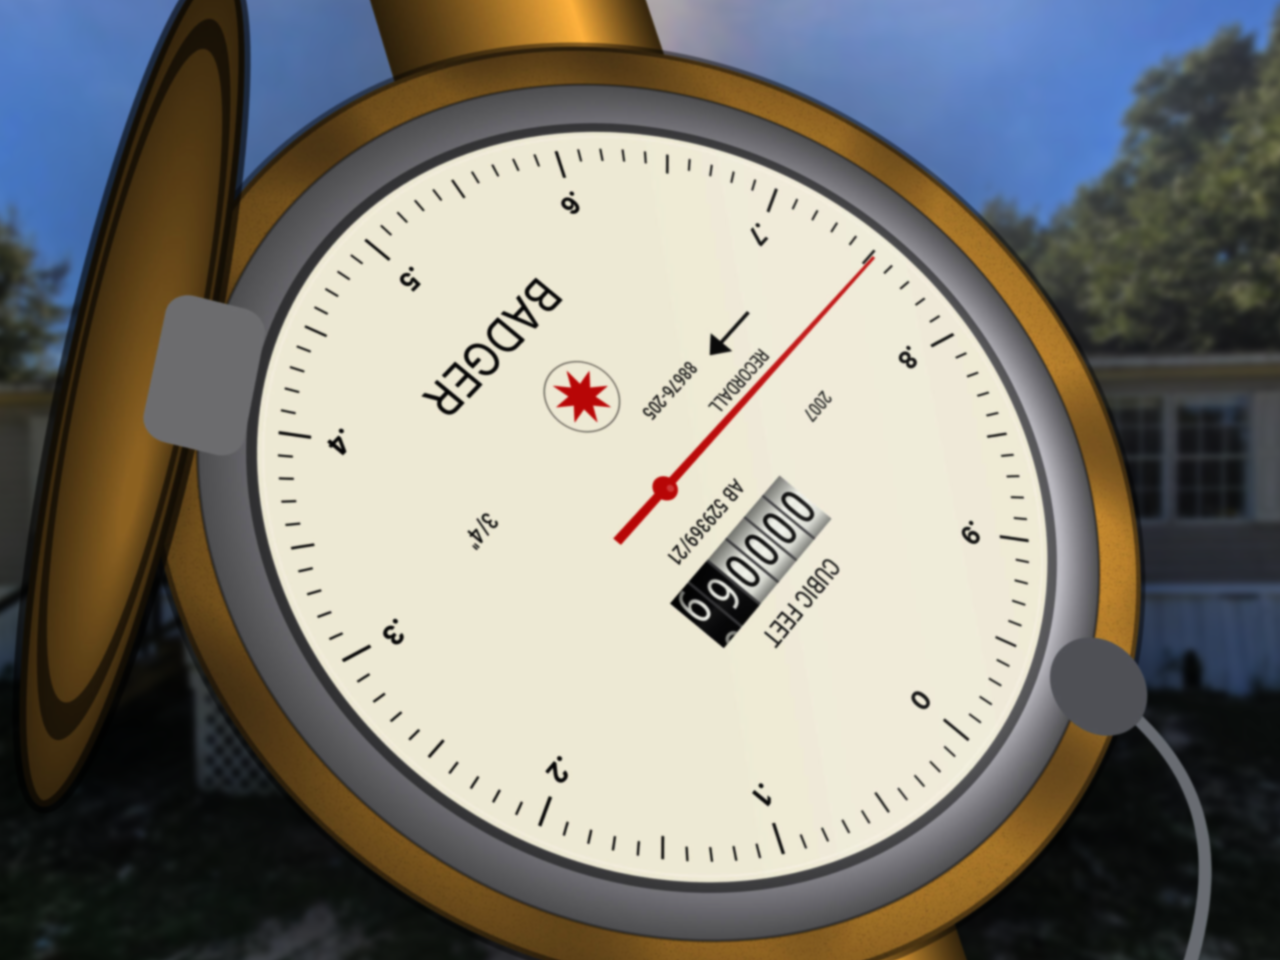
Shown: 68.75 ft³
